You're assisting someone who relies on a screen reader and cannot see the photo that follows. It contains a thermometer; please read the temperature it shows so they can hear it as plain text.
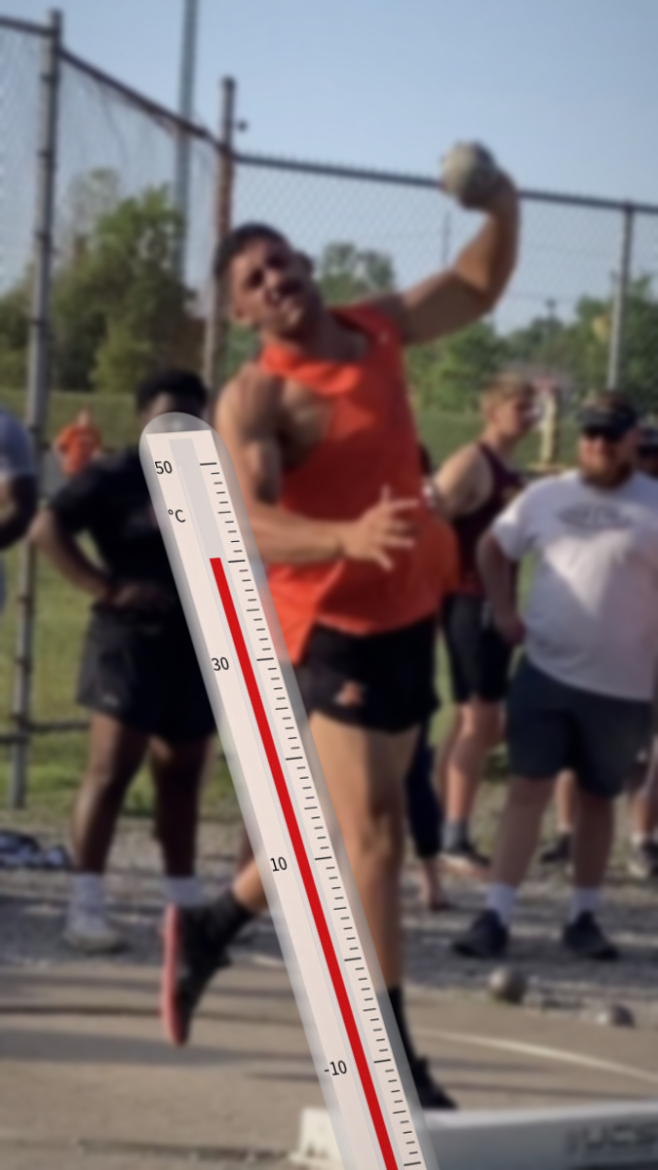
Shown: 40.5 °C
